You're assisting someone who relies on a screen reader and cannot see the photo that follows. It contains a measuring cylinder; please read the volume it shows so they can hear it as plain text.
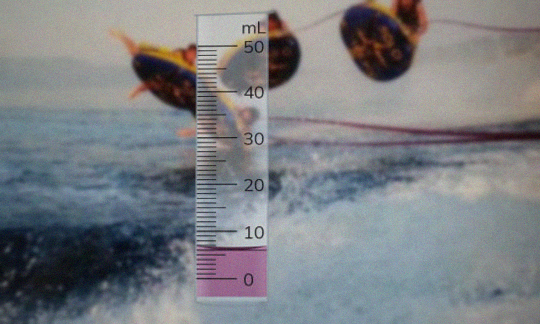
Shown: 6 mL
